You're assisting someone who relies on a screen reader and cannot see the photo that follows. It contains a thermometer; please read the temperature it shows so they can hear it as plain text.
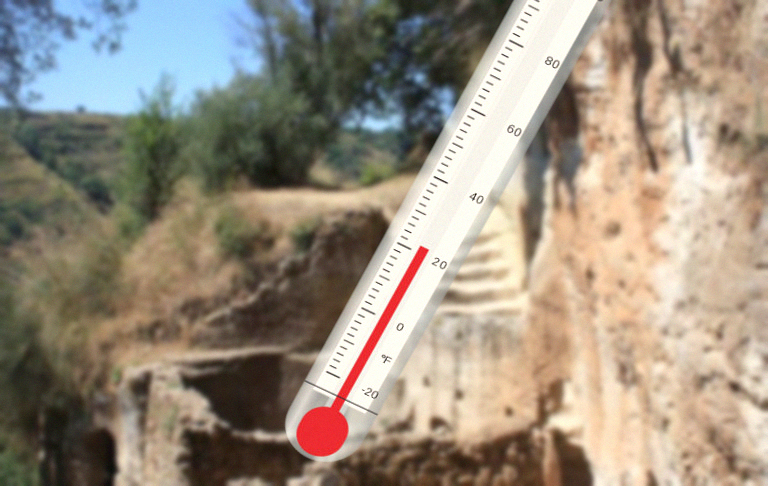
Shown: 22 °F
